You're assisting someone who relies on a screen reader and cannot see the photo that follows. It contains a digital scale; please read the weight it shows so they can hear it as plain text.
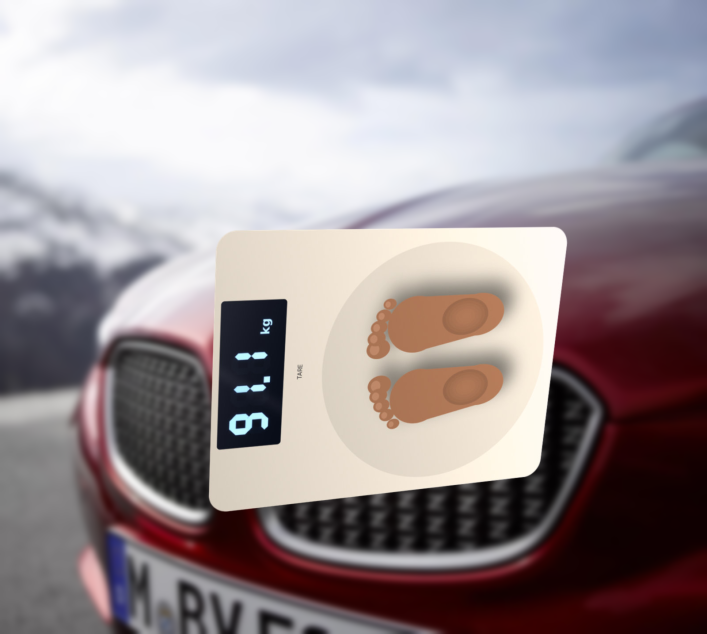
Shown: 91.1 kg
